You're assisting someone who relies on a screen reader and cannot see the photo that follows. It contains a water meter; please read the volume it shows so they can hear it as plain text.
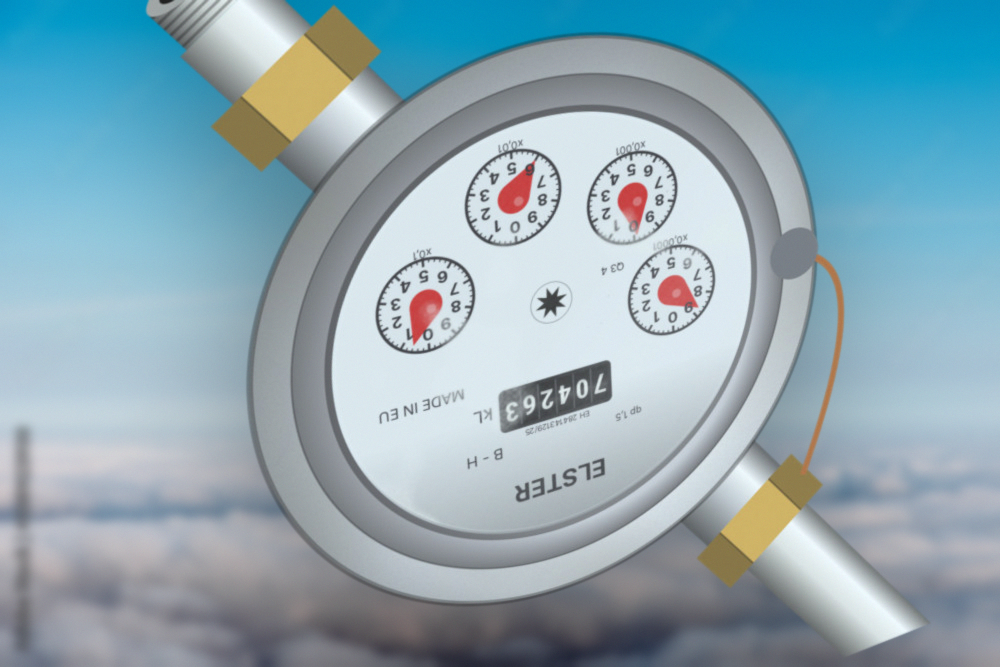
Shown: 704263.0598 kL
